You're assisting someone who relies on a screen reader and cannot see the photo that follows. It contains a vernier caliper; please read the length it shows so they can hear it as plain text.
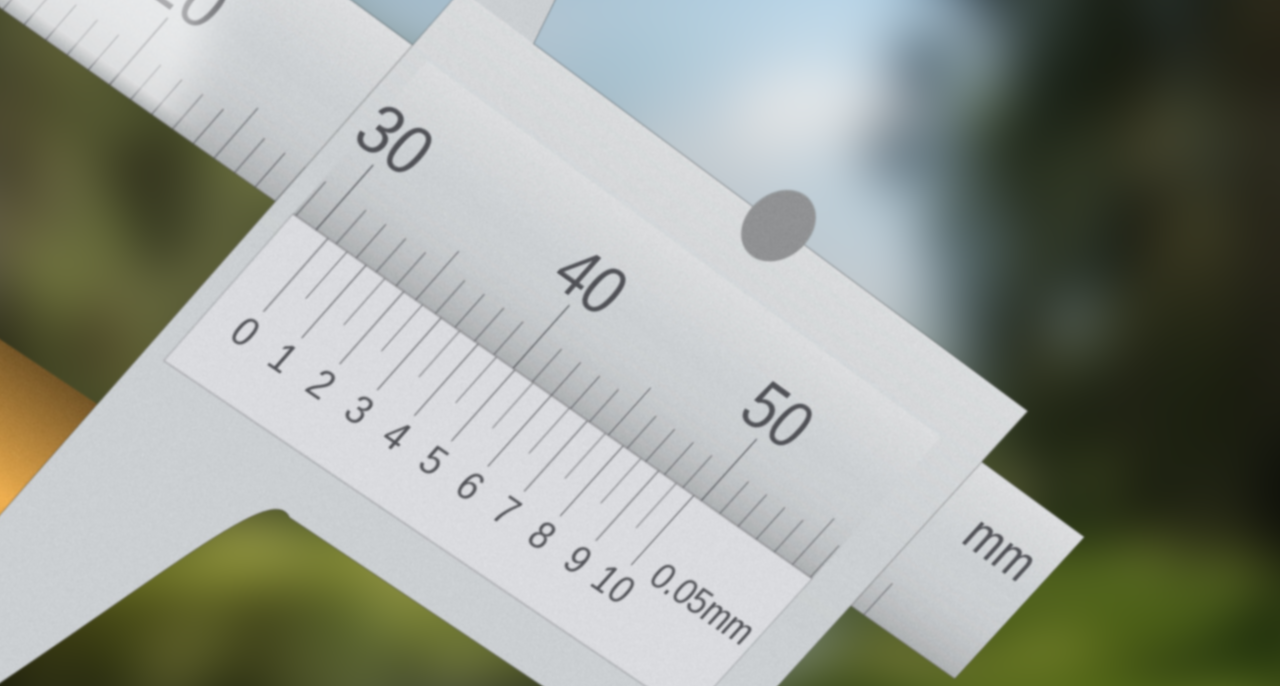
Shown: 30.6 mm
